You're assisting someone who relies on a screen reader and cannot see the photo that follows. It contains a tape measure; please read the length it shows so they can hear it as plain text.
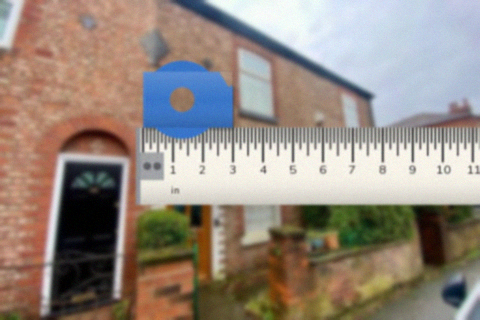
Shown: 3 in
